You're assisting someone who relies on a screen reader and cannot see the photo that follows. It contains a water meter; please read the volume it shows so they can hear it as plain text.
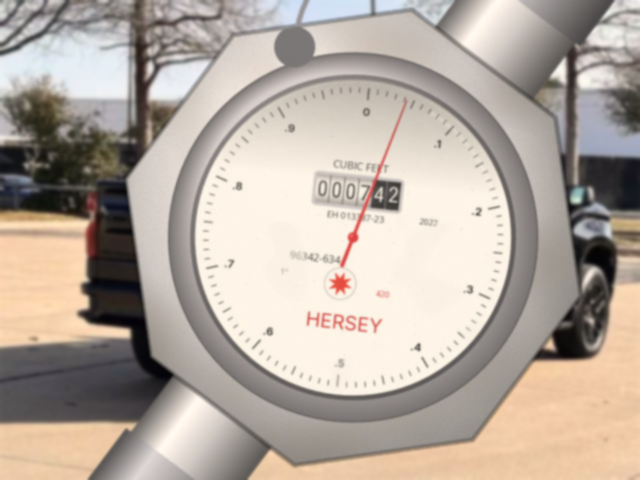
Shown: 742.04 ft³
